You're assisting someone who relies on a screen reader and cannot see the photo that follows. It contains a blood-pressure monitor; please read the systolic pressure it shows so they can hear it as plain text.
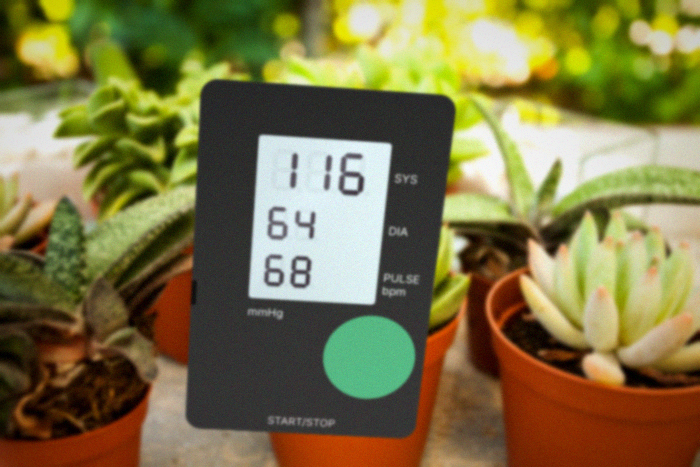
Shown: 116 mmHg
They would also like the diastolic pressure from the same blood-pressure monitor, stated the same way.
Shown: 64 mmHg
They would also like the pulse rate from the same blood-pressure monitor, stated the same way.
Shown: 68 bpm
